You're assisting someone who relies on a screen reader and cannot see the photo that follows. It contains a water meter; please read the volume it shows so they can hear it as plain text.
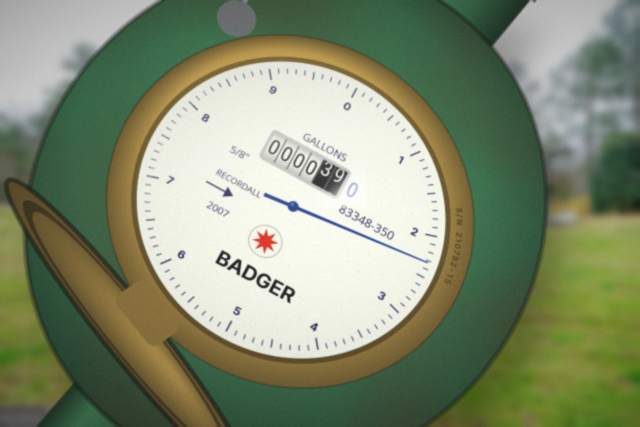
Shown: 392.3 gal
